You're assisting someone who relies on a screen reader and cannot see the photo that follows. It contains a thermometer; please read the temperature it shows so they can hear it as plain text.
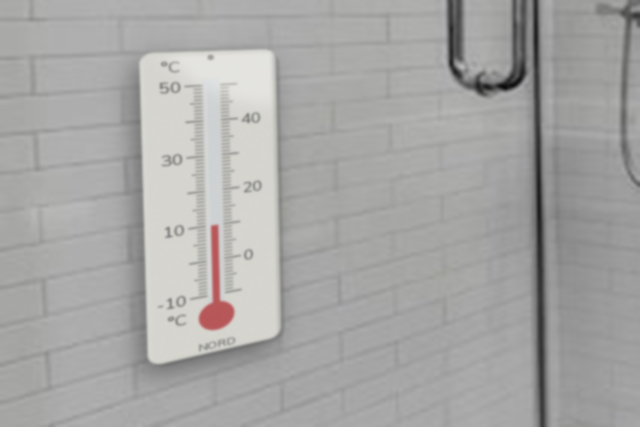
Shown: 10 °C
